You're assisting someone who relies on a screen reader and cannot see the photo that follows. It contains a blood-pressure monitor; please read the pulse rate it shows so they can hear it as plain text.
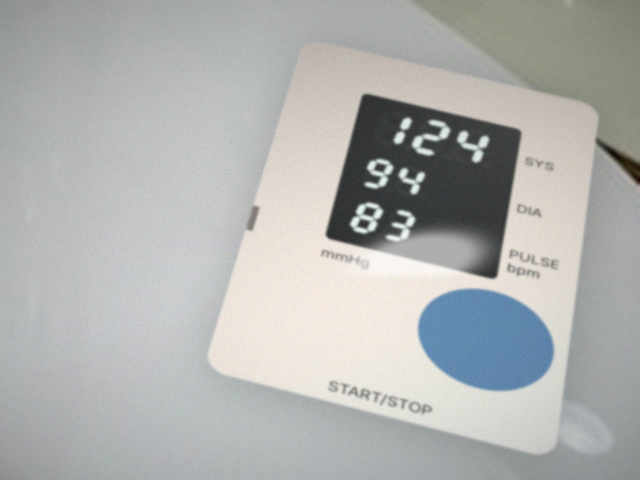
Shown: 83 bpm
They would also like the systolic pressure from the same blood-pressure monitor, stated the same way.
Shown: 124 mmHg
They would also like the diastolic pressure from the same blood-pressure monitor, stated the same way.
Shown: 94 mmHg
